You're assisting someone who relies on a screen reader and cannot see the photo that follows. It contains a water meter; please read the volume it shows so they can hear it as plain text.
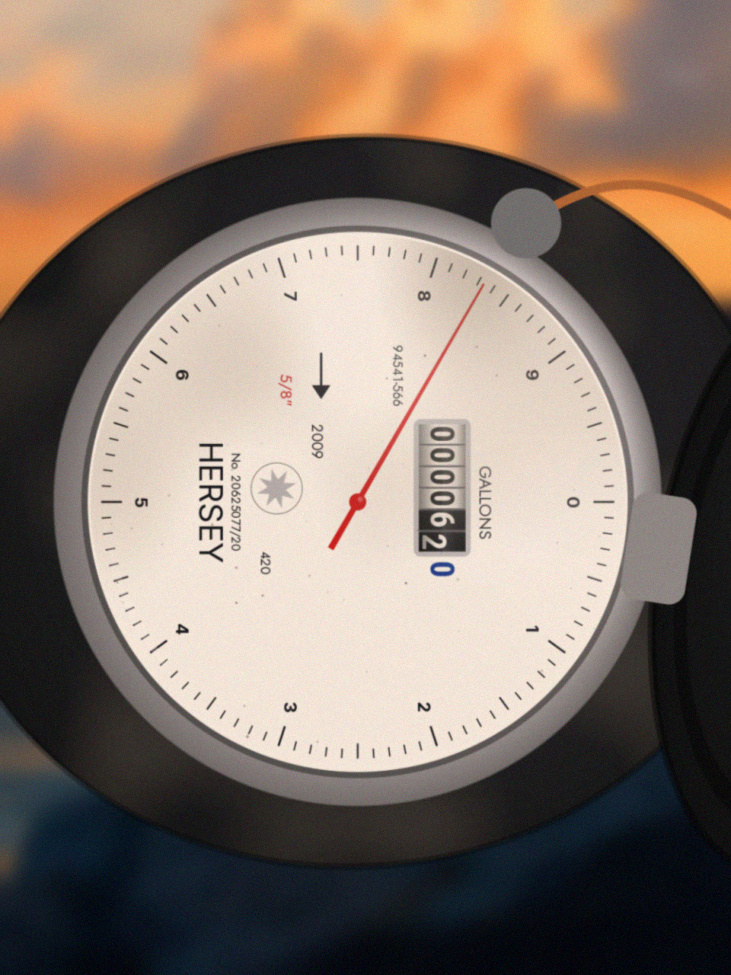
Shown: 618.3 gal
